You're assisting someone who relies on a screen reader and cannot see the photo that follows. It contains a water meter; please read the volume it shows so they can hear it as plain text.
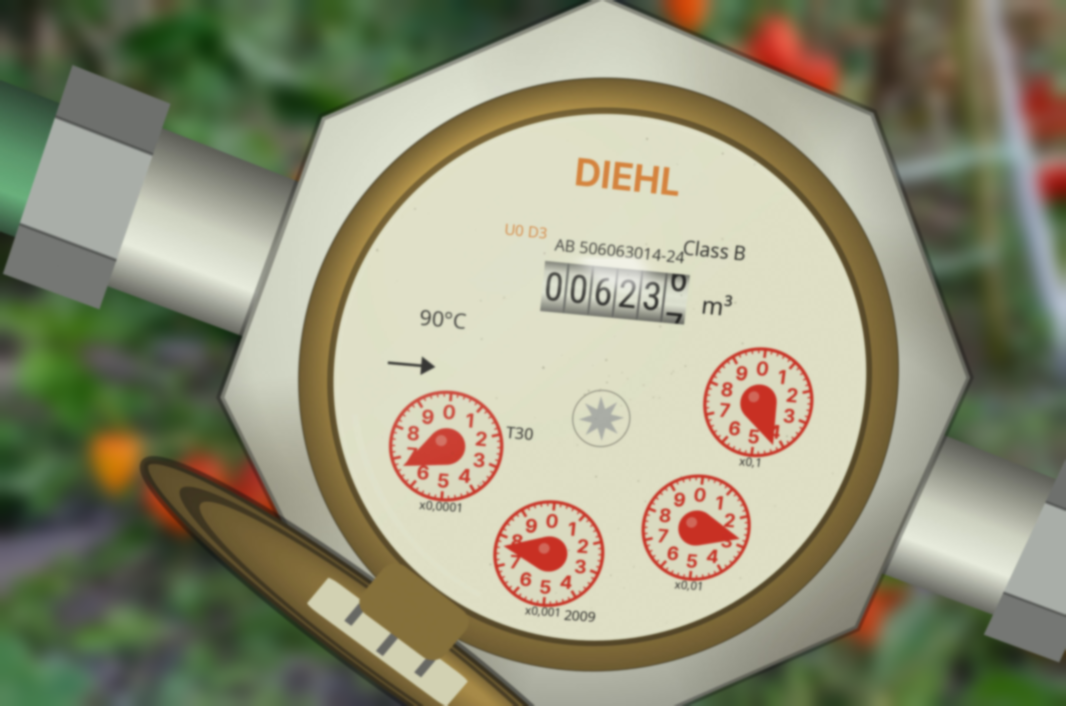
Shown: 6236.4276 m³
